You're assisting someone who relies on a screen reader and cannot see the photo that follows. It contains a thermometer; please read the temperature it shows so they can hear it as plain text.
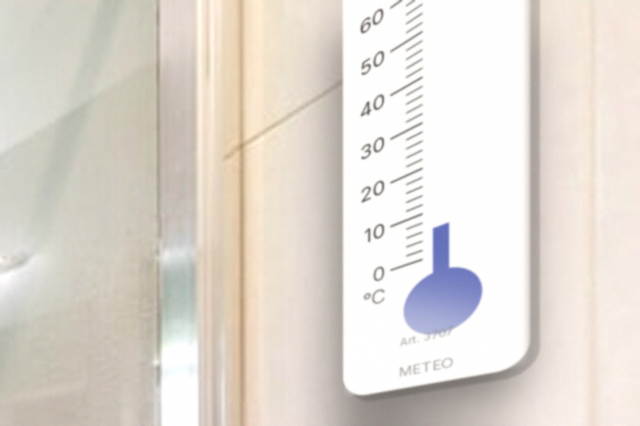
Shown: 6 °C
